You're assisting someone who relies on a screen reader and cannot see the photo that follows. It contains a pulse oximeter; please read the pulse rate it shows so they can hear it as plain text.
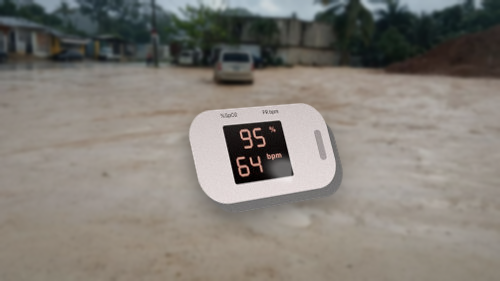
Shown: 64 bpm
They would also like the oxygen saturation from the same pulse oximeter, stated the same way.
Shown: 95 %
